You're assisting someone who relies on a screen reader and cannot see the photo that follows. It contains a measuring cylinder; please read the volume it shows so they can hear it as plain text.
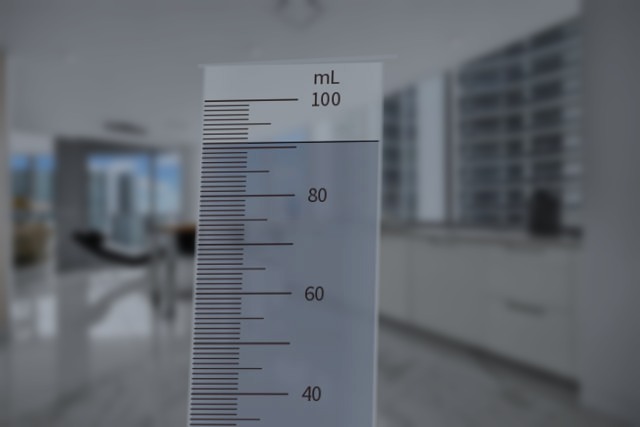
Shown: 91 mL
